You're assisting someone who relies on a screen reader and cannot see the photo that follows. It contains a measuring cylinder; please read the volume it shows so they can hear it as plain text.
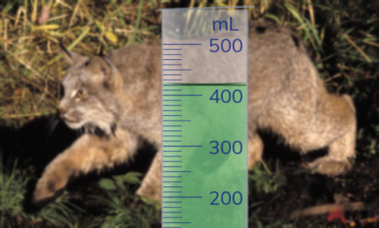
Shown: 420 mL
